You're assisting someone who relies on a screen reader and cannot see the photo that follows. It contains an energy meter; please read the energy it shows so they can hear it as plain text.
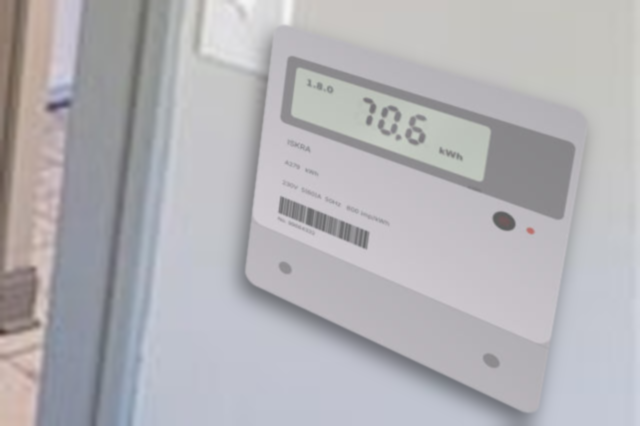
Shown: 70.6 kWh
